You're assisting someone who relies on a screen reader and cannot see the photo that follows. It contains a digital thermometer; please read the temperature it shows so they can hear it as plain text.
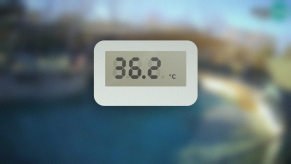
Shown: 36.2 °C
